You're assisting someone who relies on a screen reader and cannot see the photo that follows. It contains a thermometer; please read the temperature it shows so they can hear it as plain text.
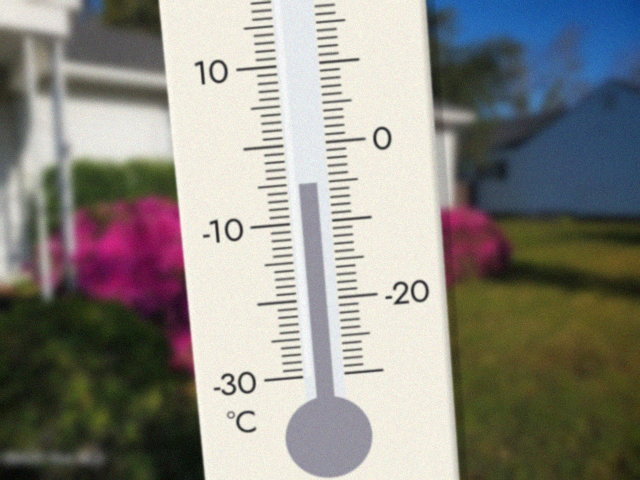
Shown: -5 °C
